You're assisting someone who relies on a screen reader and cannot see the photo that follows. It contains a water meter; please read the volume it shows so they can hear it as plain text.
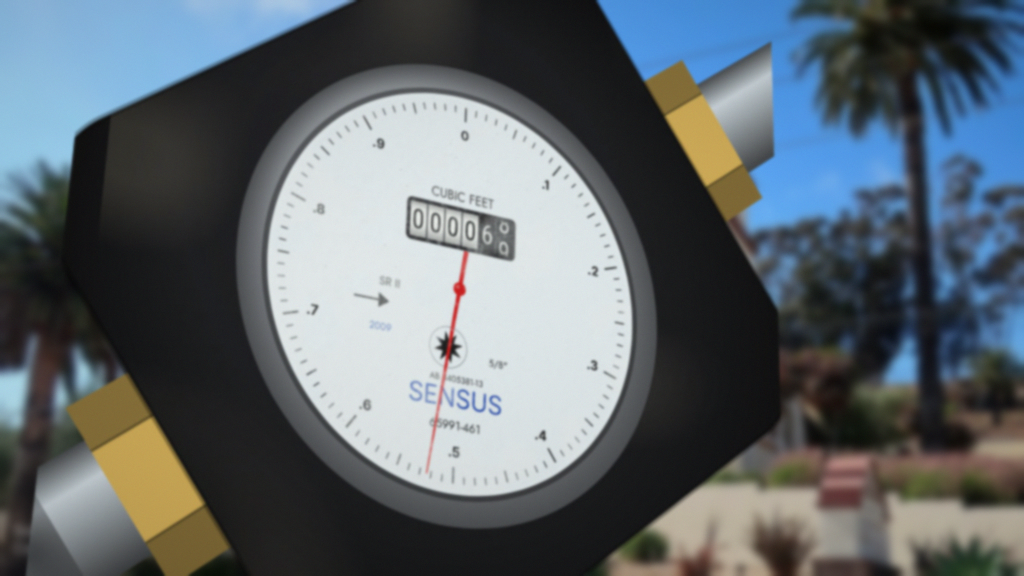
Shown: 68.52 ft³
